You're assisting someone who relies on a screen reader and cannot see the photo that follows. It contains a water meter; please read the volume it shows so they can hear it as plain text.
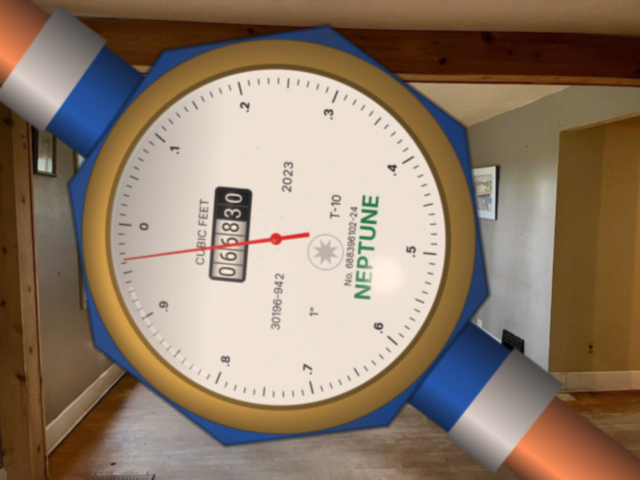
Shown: 66829.96 ft³
